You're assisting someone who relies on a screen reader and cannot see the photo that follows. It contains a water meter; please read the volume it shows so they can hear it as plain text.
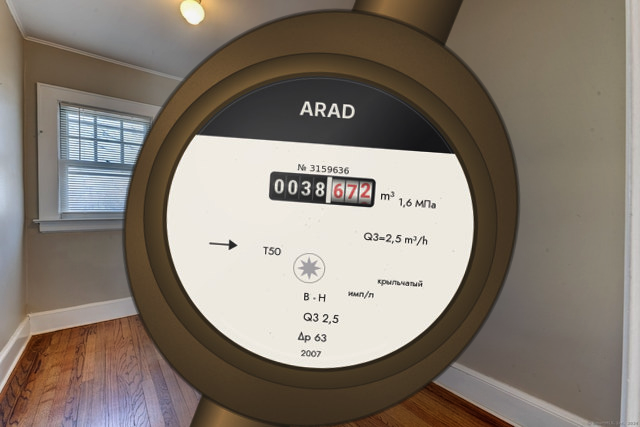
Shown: 38.672 m³
